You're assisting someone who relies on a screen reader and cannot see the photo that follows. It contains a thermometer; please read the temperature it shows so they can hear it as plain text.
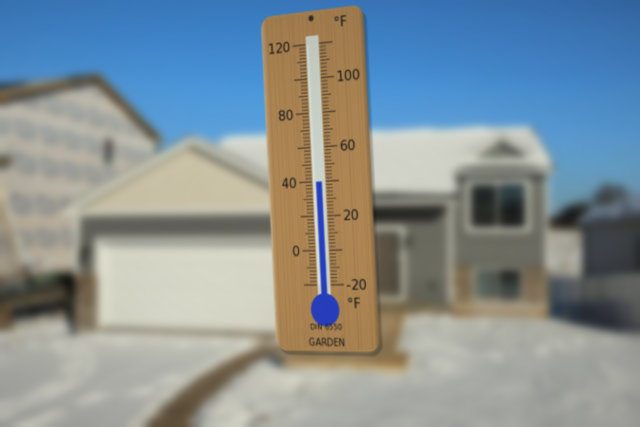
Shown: 40 °F
